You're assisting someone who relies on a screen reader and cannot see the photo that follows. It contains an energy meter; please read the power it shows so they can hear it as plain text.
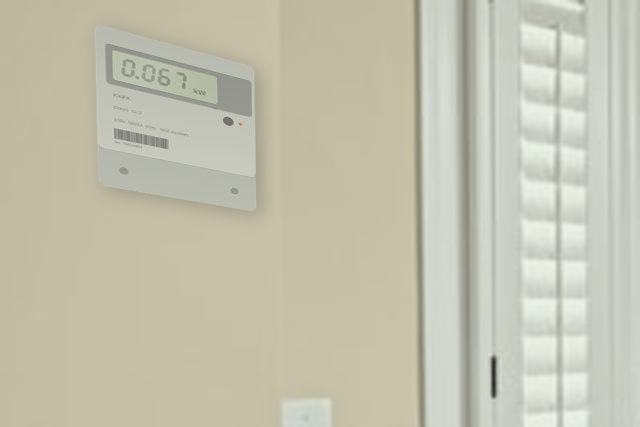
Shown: 0.067 kW
